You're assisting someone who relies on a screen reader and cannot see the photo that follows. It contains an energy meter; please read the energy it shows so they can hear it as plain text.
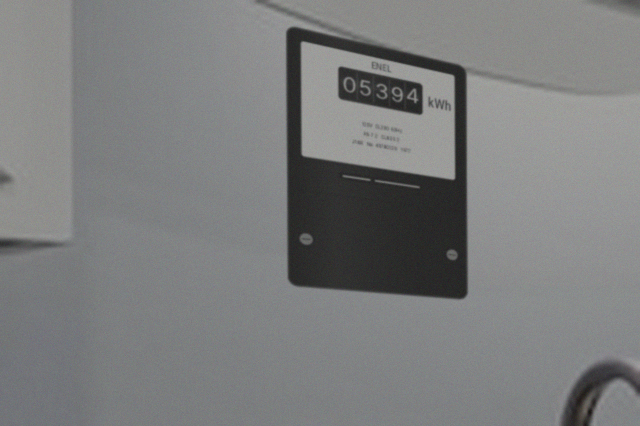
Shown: 5394 kWh
